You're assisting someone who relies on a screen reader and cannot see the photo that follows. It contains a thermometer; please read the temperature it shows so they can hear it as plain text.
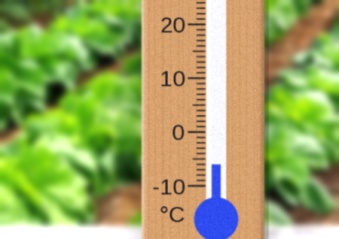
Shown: -6 °C
